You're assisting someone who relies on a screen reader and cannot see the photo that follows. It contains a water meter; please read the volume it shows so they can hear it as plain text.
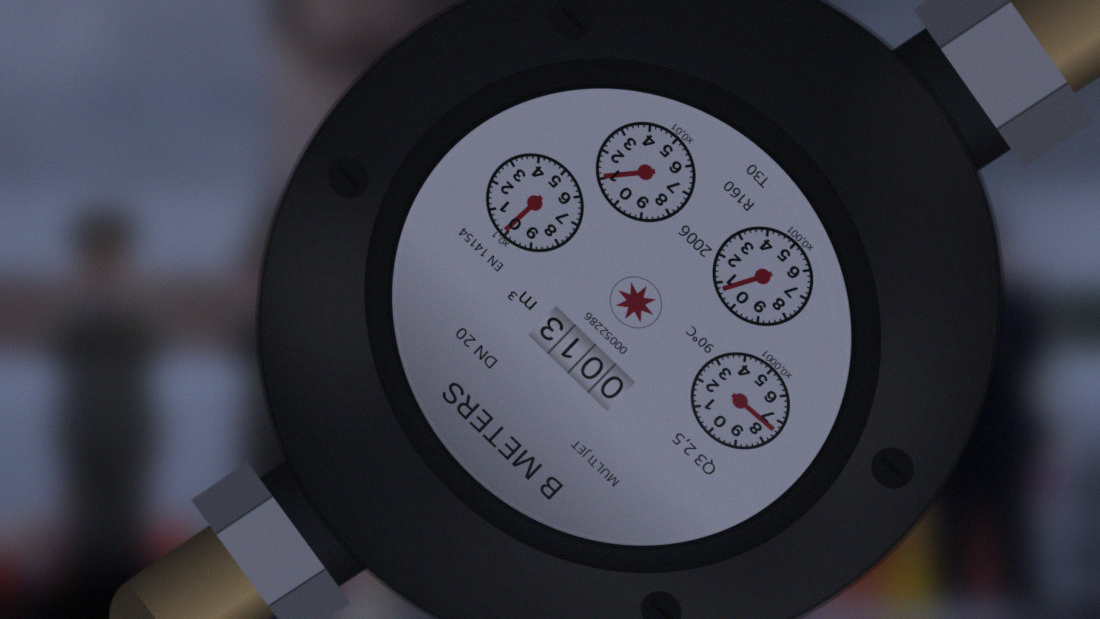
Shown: 13.0107 m³
